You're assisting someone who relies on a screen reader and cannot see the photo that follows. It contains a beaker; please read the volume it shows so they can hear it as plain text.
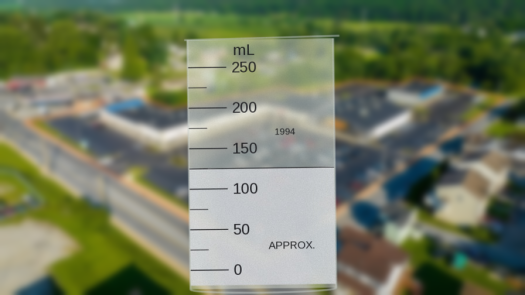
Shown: 125 mL
